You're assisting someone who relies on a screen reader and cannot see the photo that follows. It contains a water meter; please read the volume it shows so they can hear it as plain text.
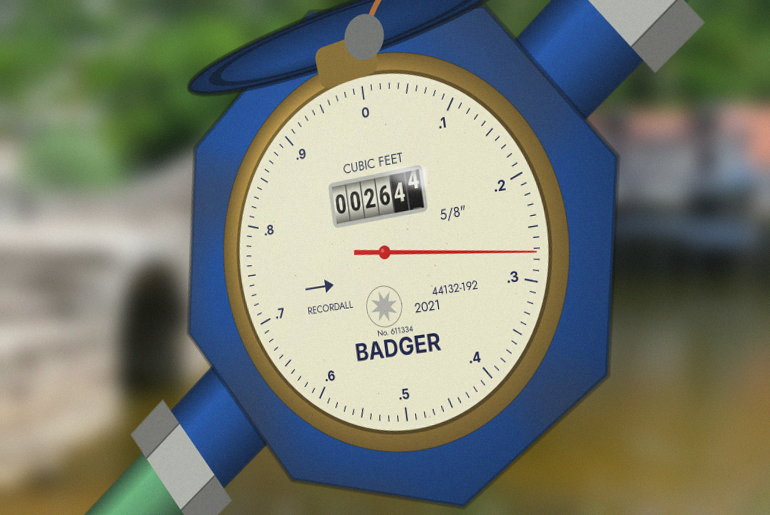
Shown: 2644.27 ft³
